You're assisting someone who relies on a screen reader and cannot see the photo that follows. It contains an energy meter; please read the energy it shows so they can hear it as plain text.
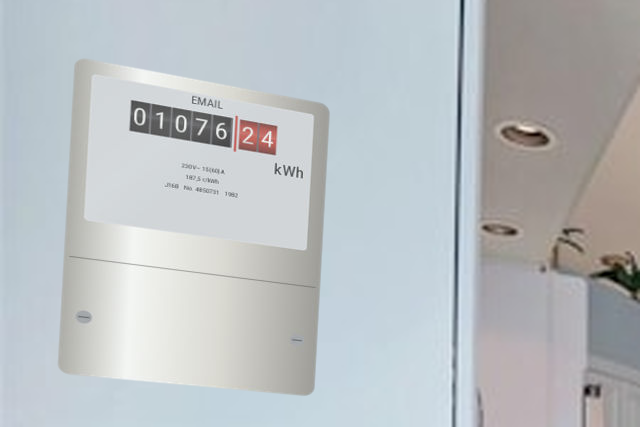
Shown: 1076.24 kWh
